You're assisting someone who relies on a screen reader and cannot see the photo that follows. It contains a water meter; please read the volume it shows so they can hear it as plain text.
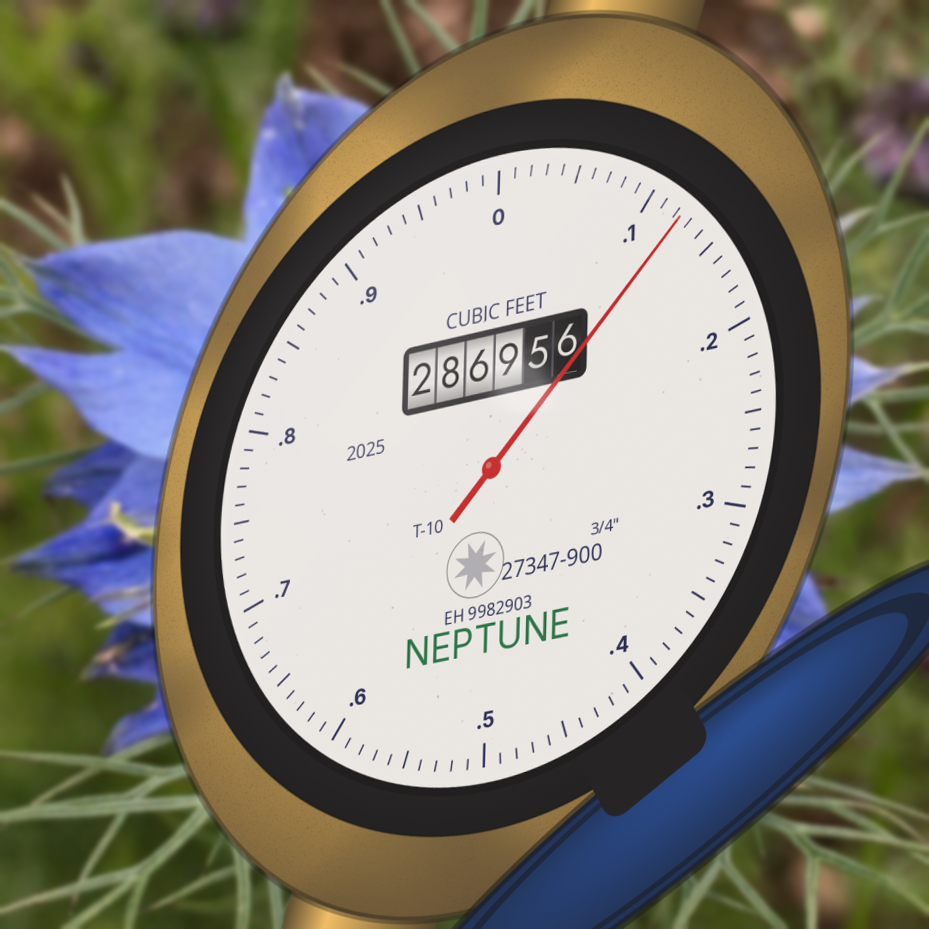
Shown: 286956.12 ft³
